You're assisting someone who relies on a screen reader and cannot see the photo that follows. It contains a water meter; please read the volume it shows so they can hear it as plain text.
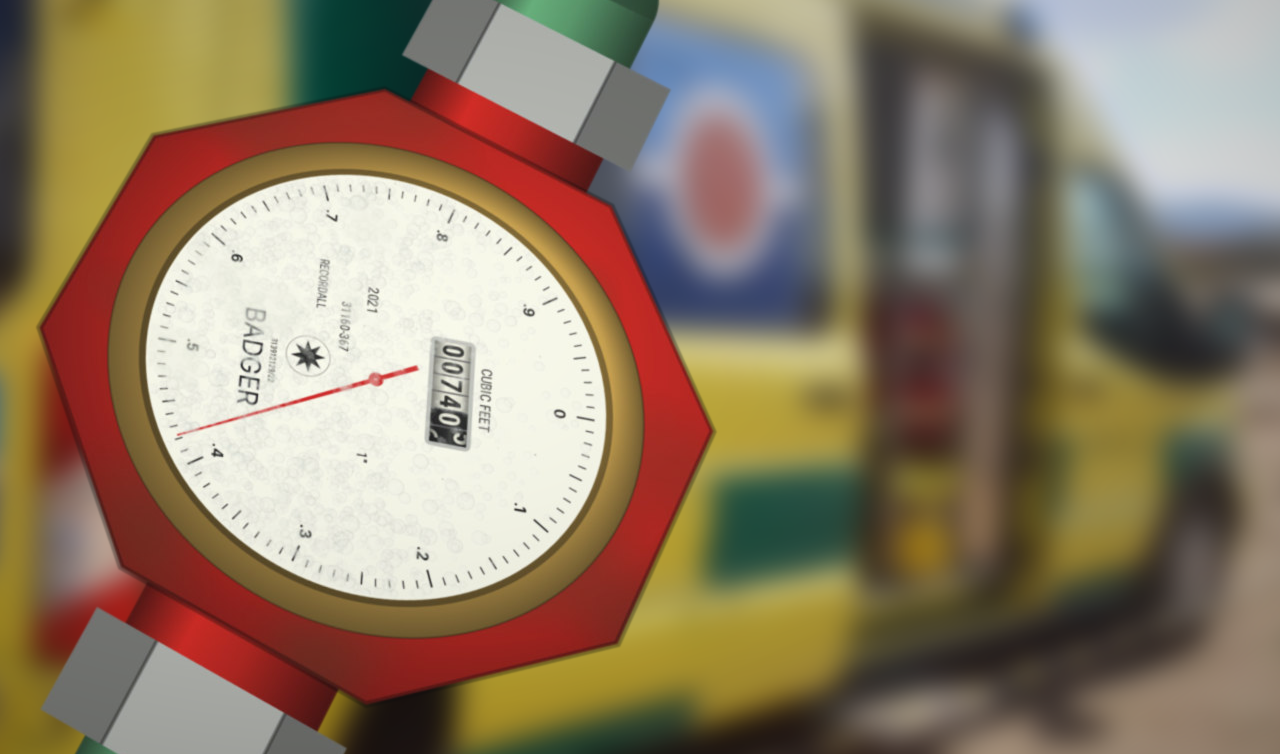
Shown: 7405.42 ft³
